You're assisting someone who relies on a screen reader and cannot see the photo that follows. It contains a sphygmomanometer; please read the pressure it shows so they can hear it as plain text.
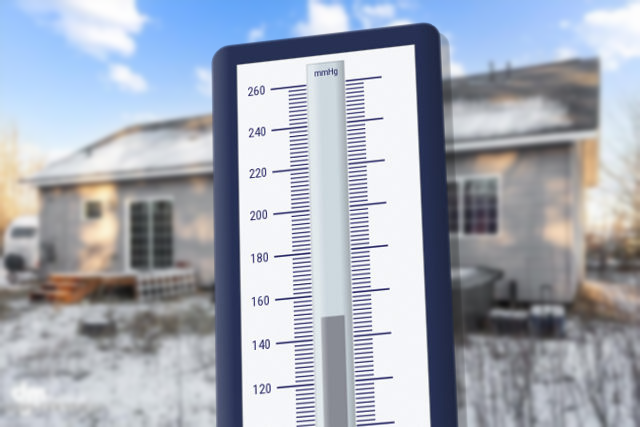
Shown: 150 mmHg
